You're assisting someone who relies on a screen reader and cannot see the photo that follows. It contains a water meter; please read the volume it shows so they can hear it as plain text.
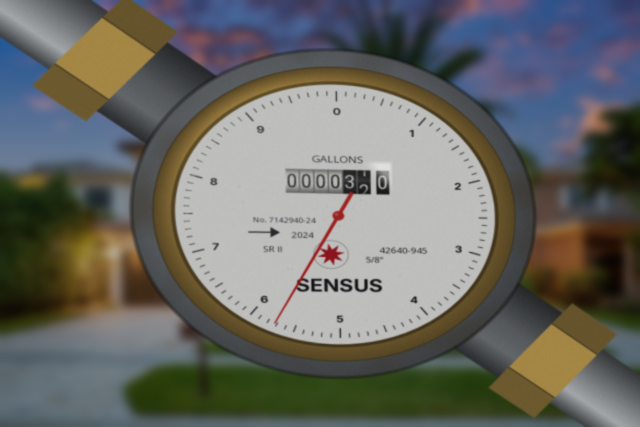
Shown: 315.7 gal
